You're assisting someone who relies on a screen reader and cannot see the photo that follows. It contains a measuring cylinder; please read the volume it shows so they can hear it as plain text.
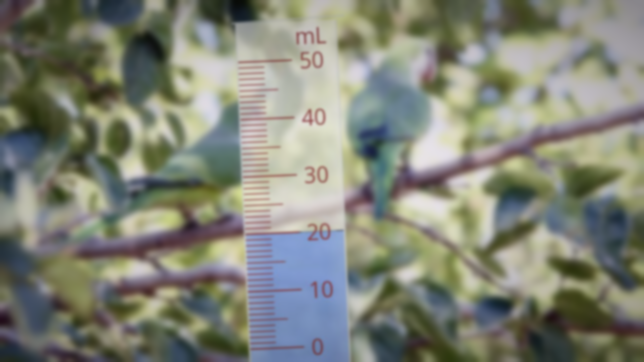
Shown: 20 mL
